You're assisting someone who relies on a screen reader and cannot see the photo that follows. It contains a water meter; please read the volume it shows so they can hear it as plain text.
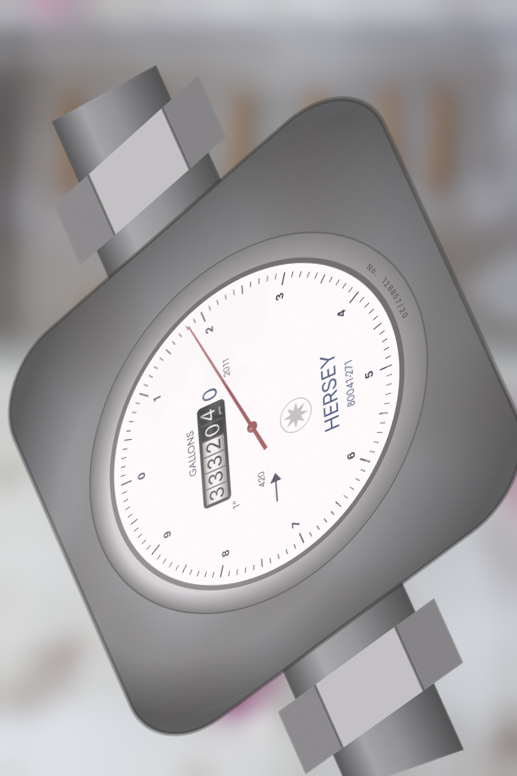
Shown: 3332041.8 gal
